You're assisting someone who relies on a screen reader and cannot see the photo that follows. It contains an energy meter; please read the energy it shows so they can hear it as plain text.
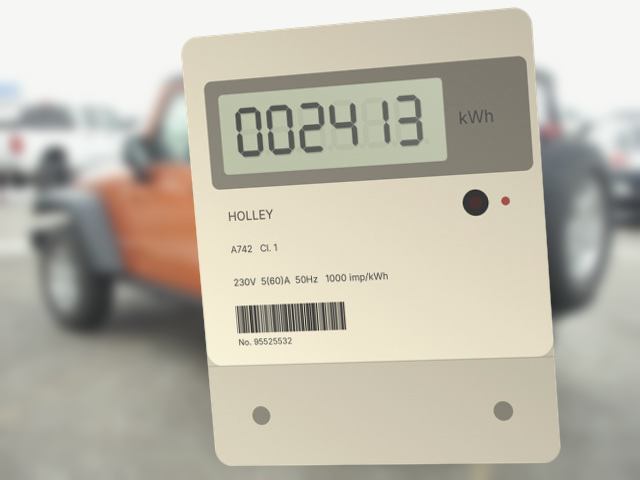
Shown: 2413 kWh
